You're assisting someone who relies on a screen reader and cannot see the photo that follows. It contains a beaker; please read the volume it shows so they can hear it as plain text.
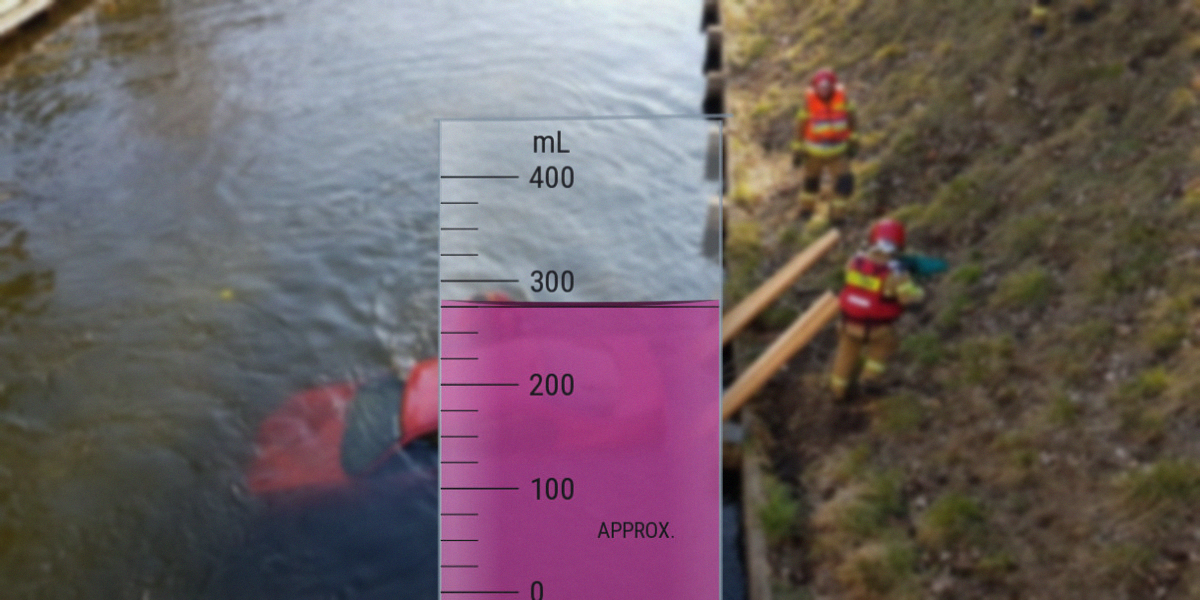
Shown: 275 mL
